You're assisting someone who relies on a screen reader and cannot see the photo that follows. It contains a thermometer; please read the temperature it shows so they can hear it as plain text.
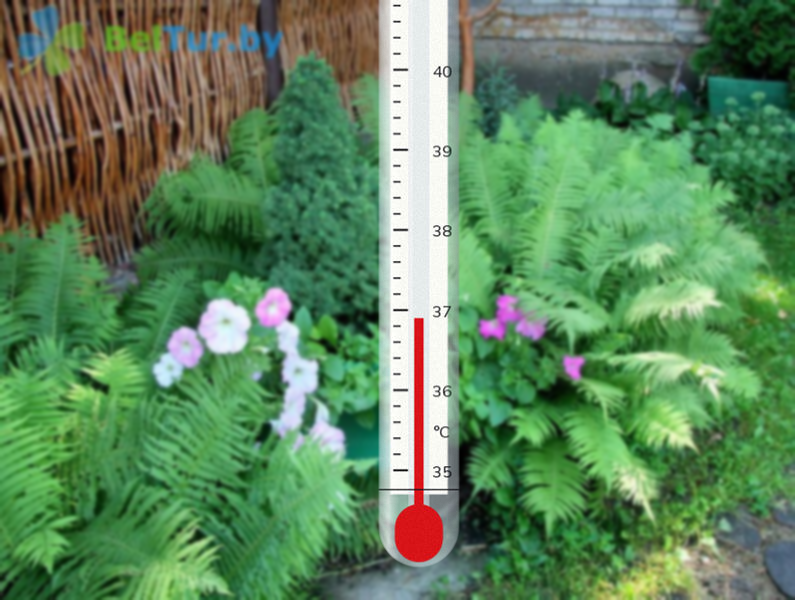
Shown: 36.9 °C
